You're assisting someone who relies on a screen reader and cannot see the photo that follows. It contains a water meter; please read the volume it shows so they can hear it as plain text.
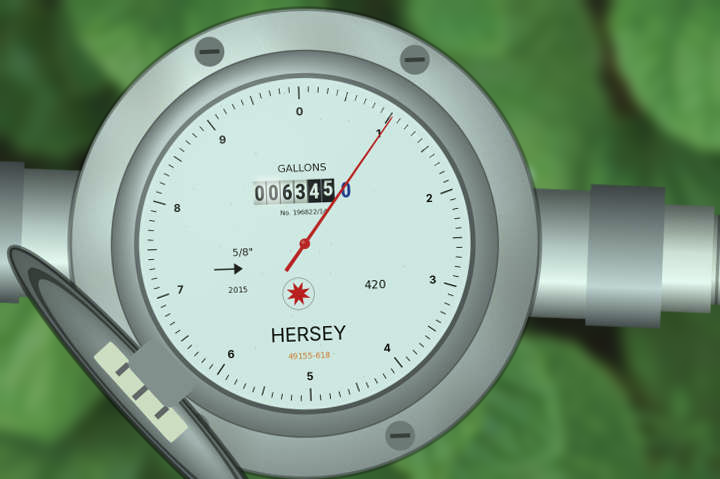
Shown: 63451.0 gal
